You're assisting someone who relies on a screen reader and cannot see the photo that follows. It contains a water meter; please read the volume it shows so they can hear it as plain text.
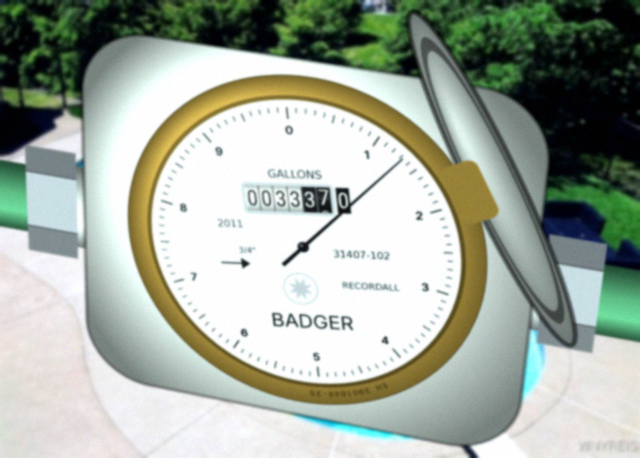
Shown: 33371.3 gal
